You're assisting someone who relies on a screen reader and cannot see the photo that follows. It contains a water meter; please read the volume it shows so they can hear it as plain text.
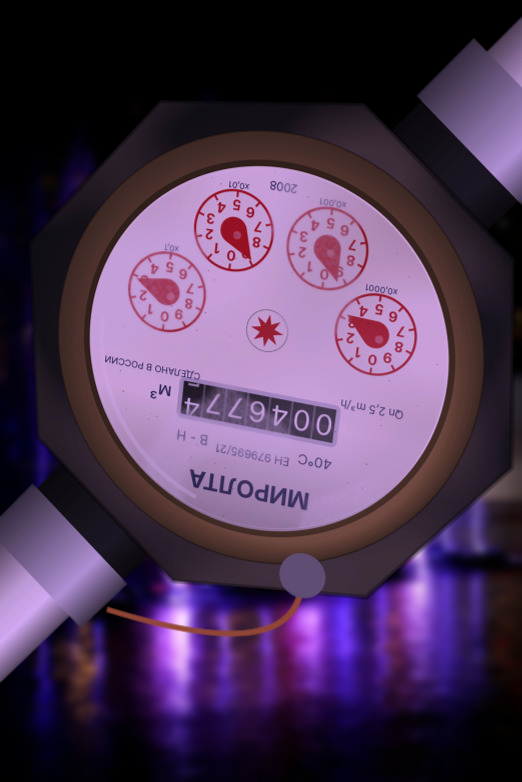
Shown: 46774.2893 m³
